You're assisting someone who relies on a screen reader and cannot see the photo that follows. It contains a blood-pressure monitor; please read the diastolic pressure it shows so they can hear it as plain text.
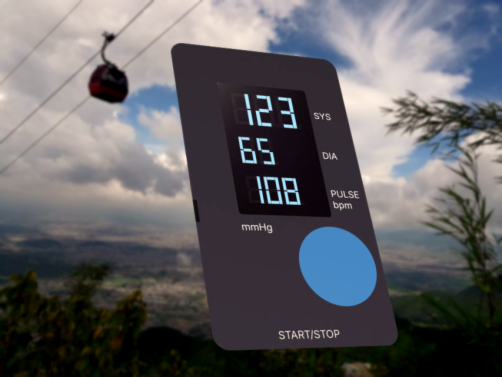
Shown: 65 mmHg
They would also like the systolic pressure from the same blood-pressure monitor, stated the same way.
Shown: 123 mmHg
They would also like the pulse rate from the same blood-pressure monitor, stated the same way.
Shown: 108 bpm
